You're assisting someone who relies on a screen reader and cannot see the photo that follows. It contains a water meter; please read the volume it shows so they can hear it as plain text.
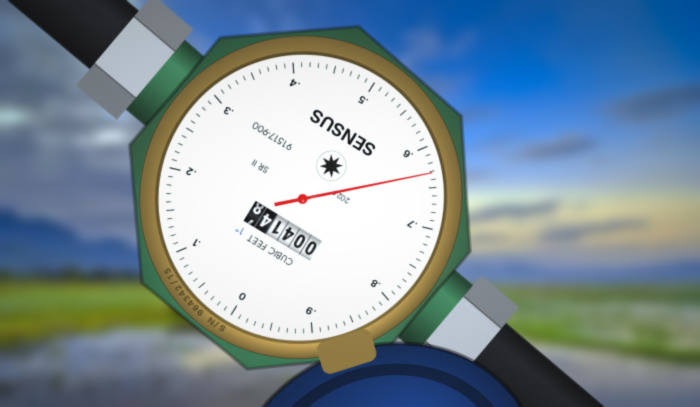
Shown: 4147.63 ft³
